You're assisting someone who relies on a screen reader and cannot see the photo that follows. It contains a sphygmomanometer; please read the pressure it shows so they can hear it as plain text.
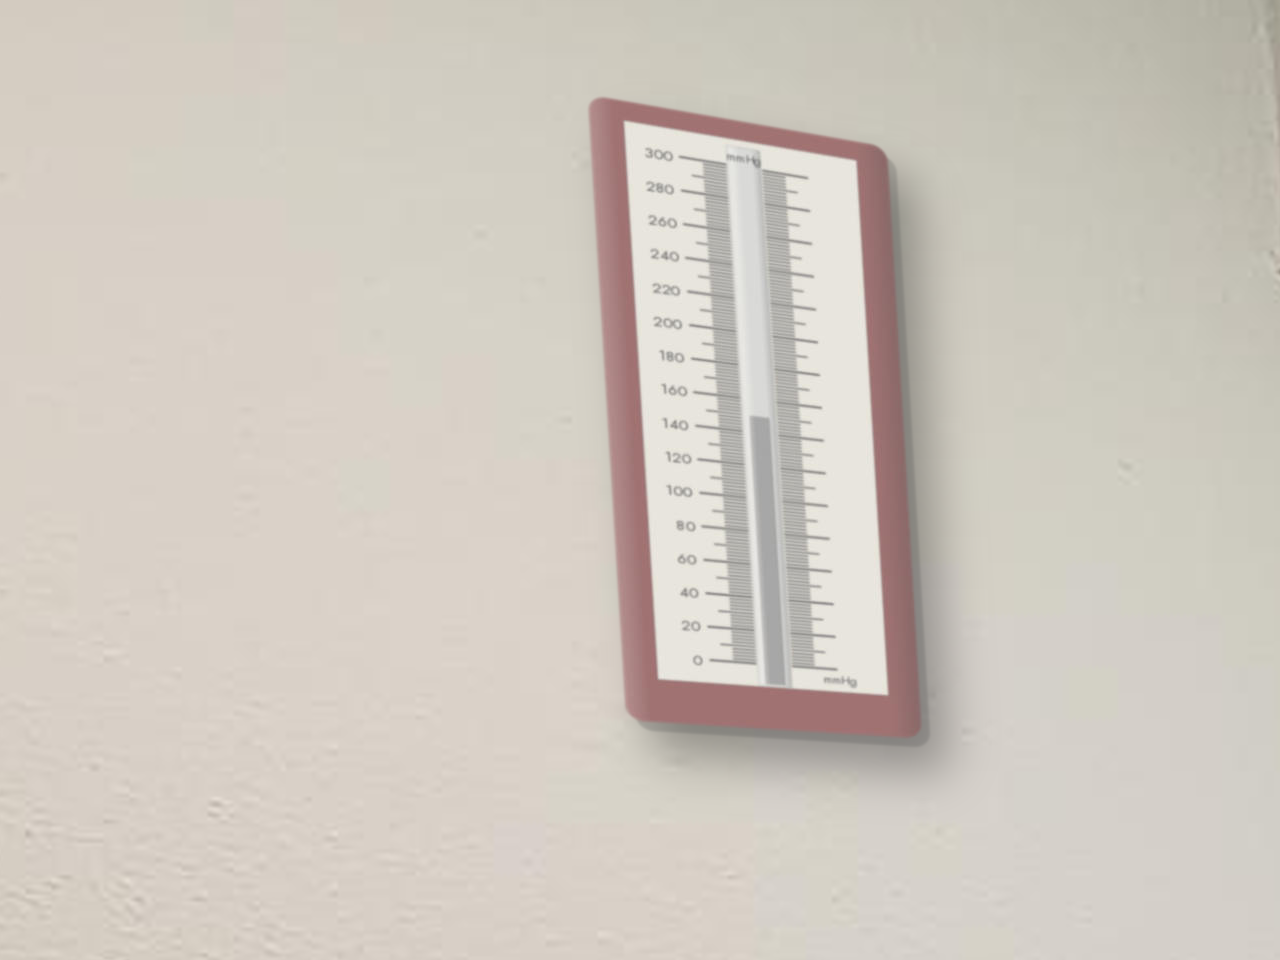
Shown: 150 mmHg
